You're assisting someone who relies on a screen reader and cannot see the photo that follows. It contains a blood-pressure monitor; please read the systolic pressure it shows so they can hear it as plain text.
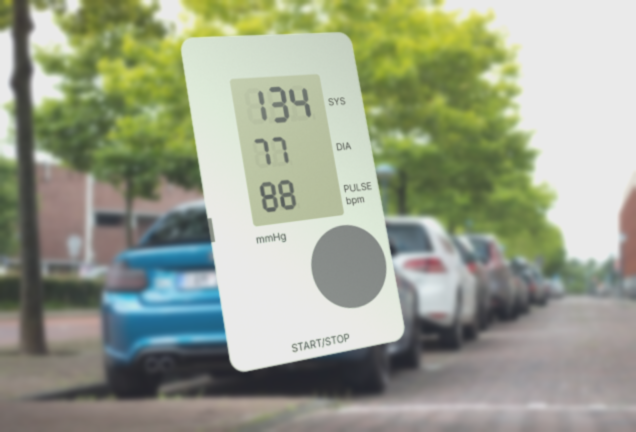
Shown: 134 mmHg
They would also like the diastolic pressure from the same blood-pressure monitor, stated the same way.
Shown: 77 mmHg
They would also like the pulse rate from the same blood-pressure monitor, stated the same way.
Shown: 88 bpm
